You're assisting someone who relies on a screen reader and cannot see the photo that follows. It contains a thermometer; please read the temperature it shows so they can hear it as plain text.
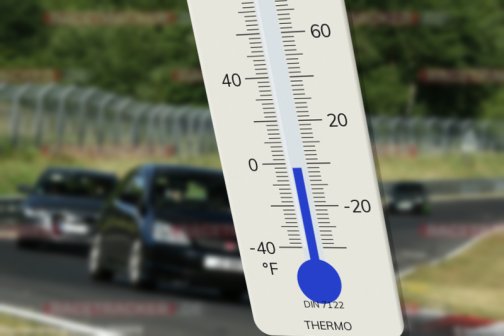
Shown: -2 °F
